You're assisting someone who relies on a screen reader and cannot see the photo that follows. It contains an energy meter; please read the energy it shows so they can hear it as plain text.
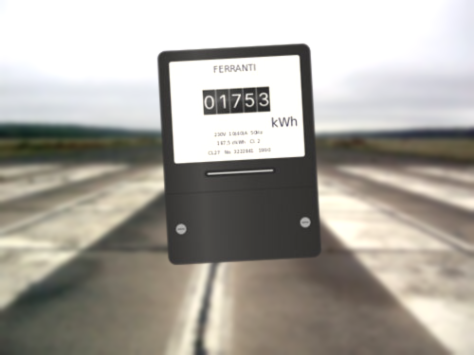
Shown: 1753 kWh
